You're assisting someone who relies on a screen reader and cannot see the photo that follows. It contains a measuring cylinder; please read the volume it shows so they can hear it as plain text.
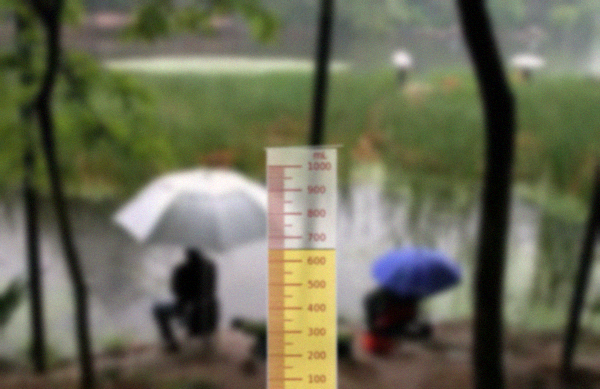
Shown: 650 mL
